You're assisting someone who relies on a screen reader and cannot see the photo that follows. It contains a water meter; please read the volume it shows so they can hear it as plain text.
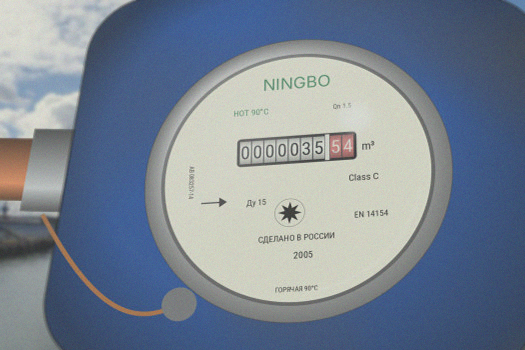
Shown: 35.54 m³
